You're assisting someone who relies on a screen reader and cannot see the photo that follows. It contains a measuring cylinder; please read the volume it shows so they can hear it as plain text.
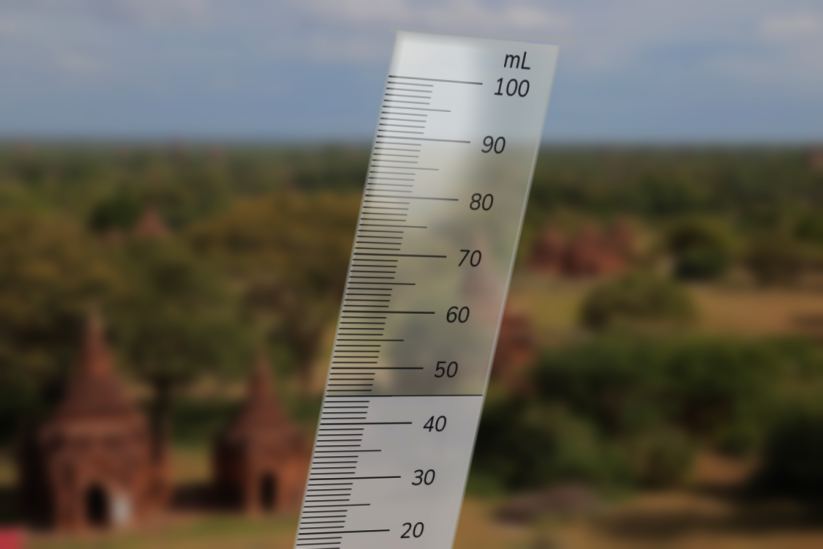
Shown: 45 mL
